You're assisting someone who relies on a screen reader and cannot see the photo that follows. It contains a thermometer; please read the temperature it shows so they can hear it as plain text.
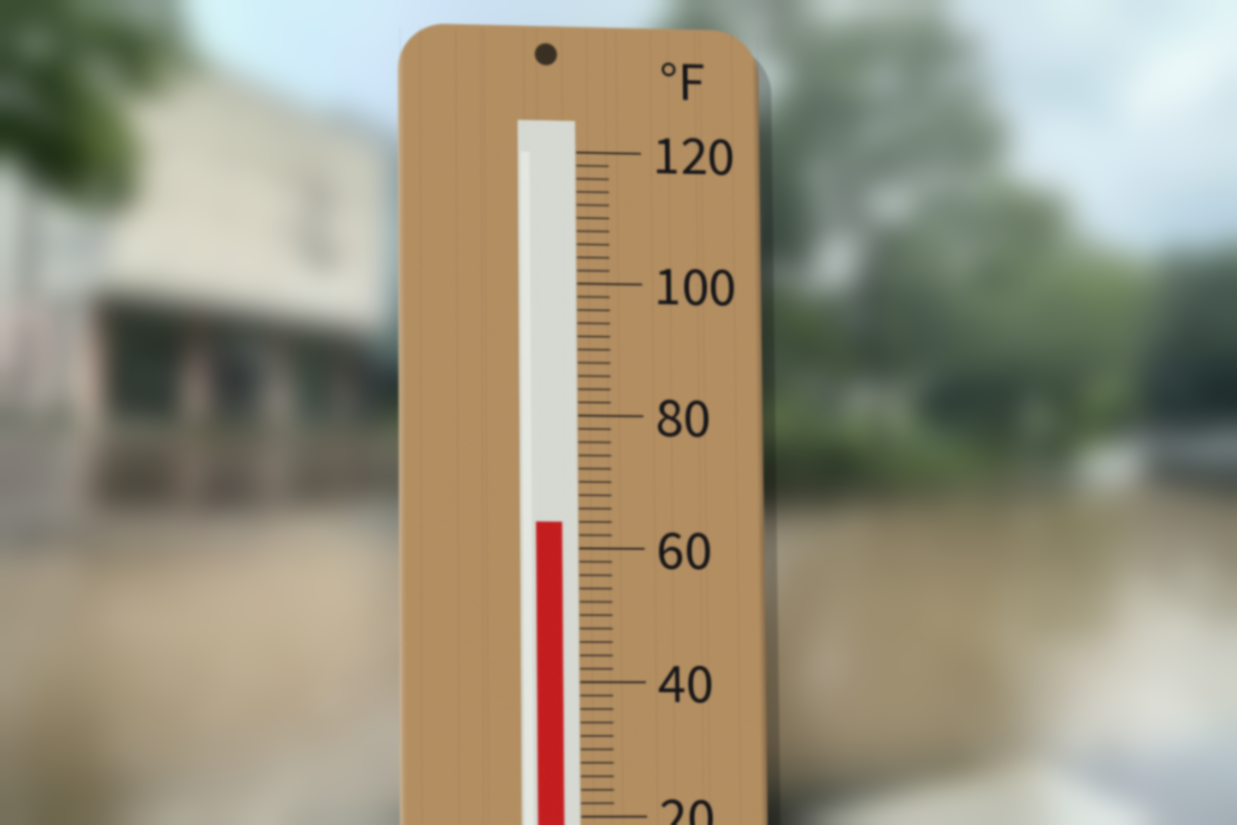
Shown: 64 °F
